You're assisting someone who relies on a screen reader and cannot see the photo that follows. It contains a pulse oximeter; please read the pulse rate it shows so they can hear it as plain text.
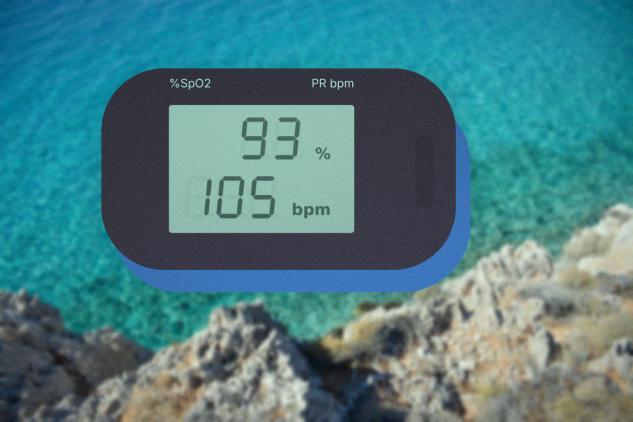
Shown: 105 bpm
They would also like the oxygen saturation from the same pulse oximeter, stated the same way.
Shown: 93 %
